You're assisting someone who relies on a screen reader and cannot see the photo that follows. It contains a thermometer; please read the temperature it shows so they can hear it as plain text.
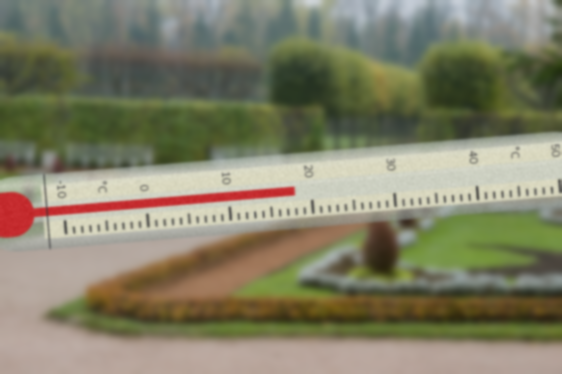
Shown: 18 °C
